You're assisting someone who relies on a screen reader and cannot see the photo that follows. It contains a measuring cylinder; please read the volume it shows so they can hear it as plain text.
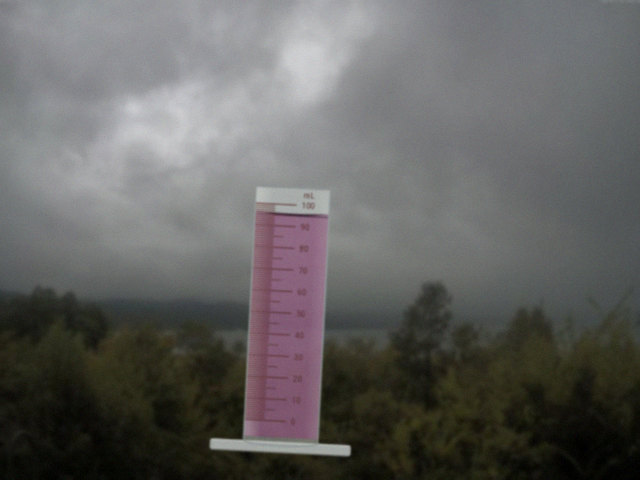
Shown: 95 mL
